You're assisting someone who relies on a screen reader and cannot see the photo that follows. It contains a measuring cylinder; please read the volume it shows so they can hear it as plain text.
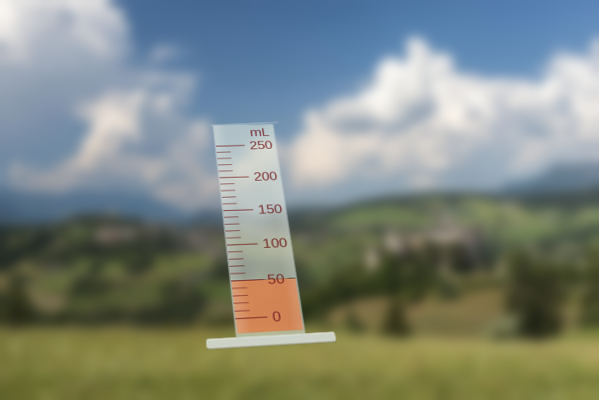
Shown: 50 mL
